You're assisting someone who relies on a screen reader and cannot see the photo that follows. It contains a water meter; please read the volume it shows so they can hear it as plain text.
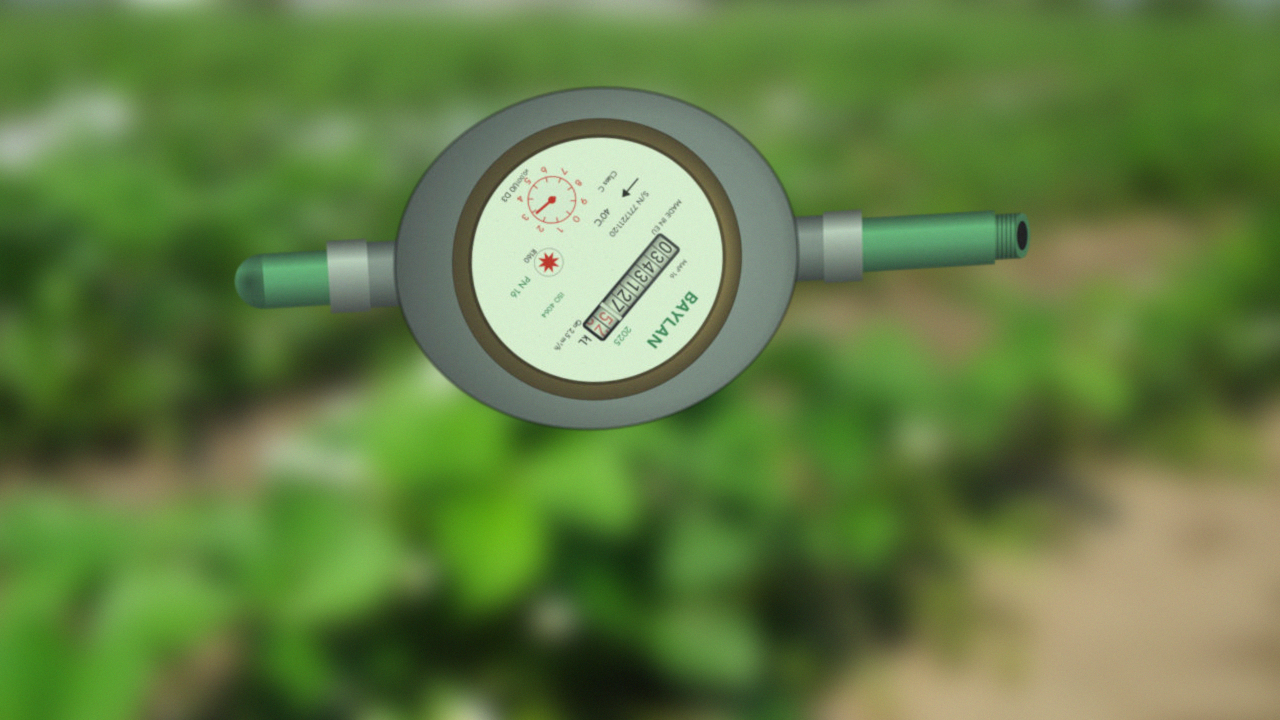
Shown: 343127.522 kL
